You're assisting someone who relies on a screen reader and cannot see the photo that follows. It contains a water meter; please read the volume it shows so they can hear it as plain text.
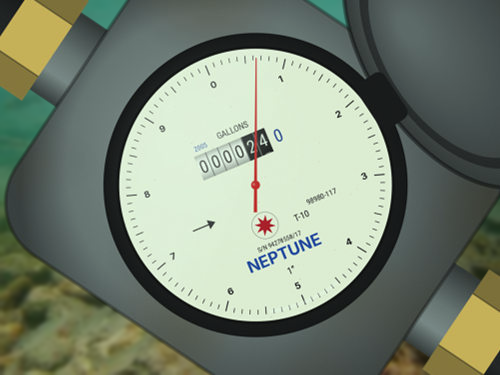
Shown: 240.6 gal
